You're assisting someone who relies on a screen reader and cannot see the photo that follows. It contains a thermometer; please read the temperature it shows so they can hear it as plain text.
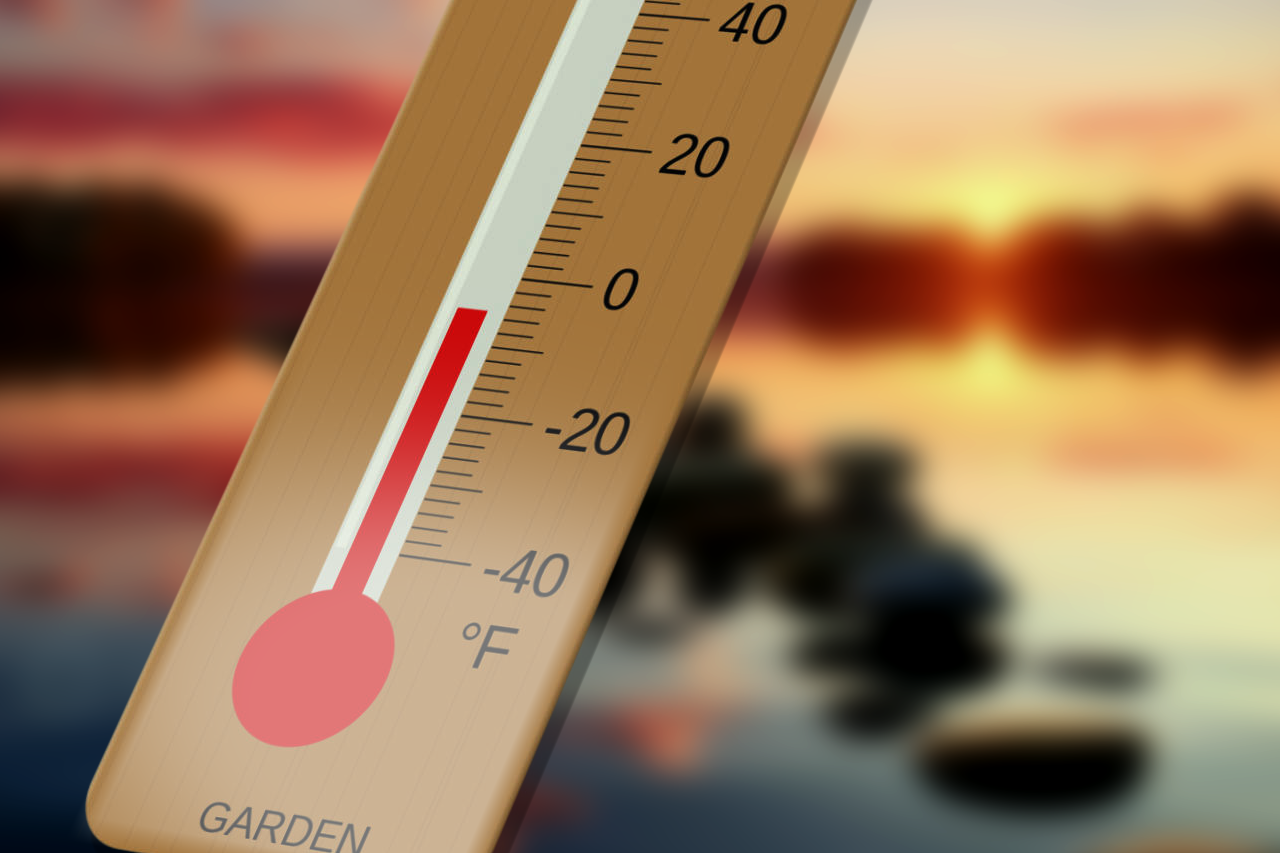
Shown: -5 °F
